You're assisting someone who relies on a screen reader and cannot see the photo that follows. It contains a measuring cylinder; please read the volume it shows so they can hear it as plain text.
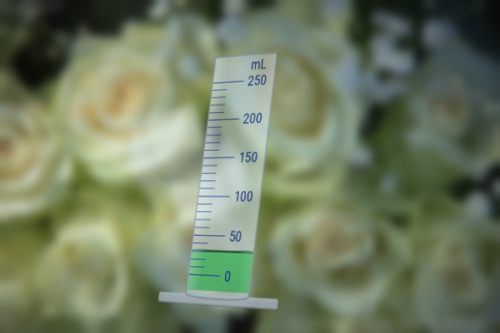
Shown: 30 mL
